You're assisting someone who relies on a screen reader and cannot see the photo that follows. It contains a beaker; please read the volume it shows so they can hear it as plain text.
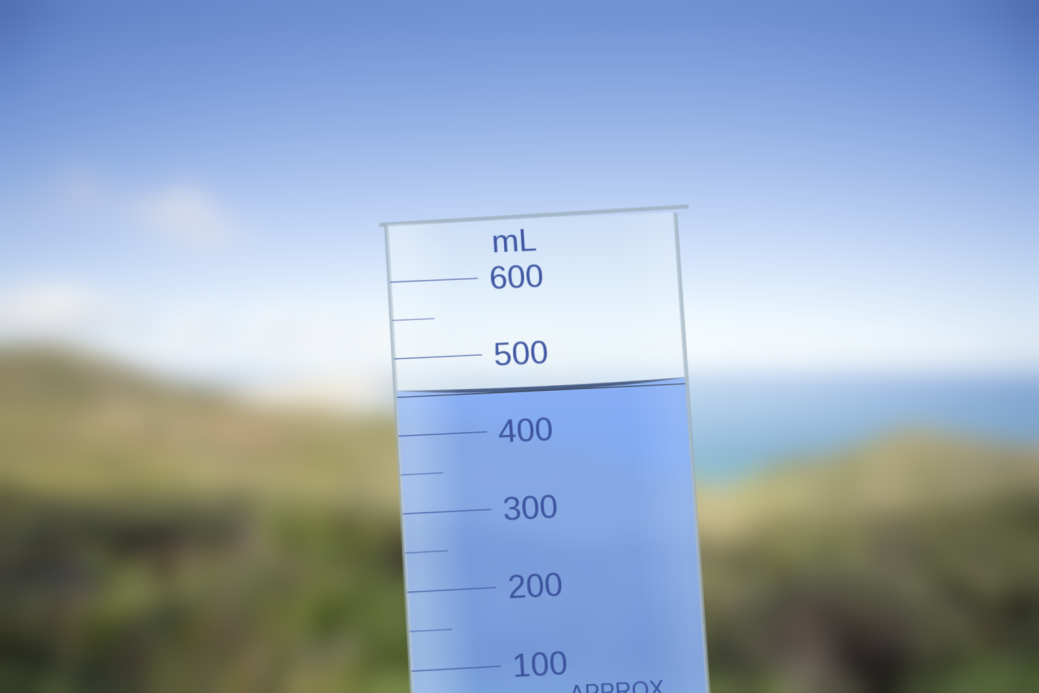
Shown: 450 mL
